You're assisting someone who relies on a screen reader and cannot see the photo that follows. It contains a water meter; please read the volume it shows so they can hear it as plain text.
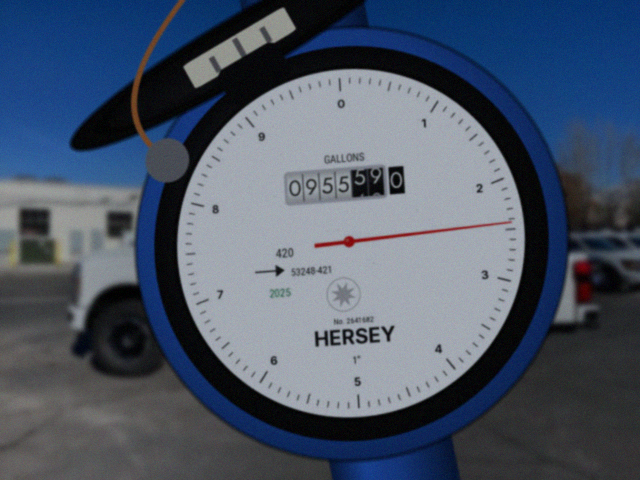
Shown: 955592.4 gal
